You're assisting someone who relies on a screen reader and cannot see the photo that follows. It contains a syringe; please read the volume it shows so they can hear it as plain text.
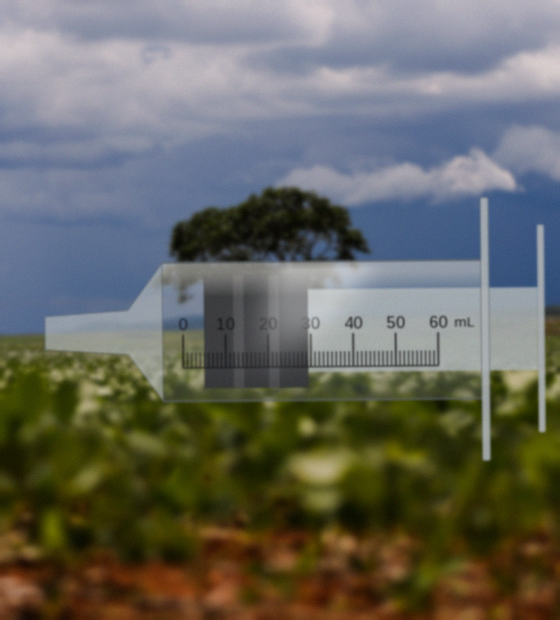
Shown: 5 mL
